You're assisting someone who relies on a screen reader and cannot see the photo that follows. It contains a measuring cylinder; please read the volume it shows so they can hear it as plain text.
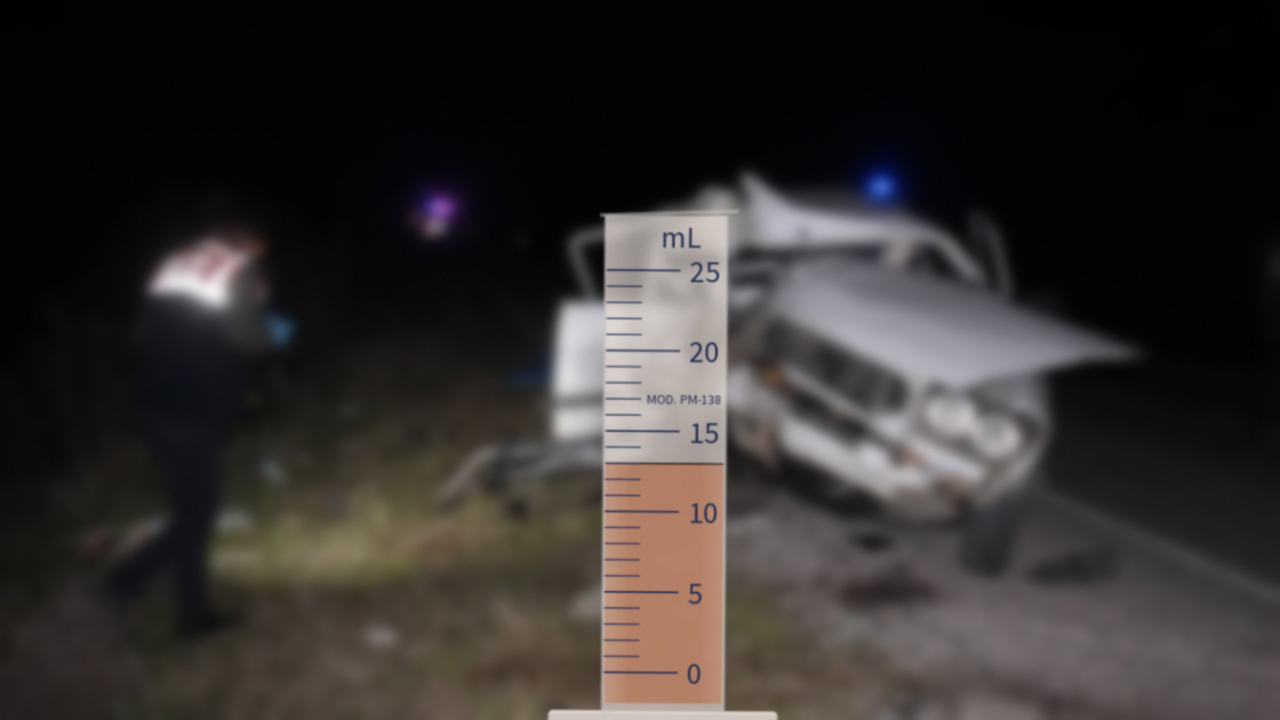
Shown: 13 mL
